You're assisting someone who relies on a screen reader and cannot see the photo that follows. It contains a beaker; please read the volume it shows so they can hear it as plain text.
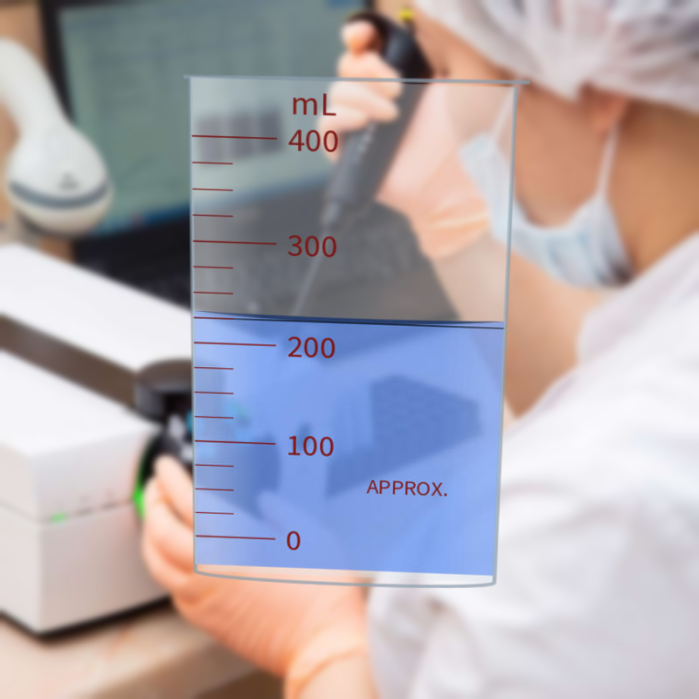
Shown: 225 mL
